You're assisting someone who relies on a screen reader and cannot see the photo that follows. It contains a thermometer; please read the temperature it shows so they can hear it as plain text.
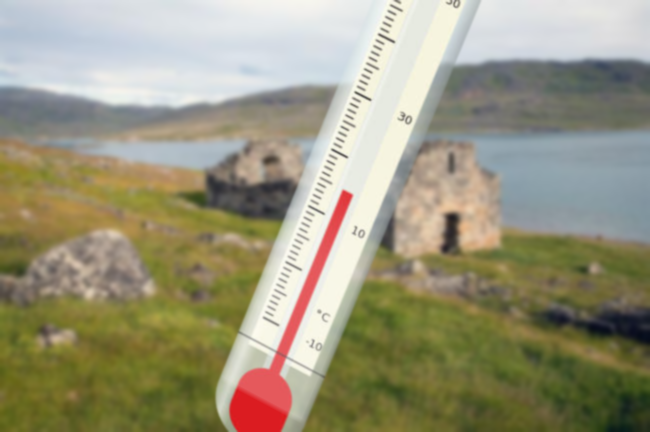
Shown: 15 °C
